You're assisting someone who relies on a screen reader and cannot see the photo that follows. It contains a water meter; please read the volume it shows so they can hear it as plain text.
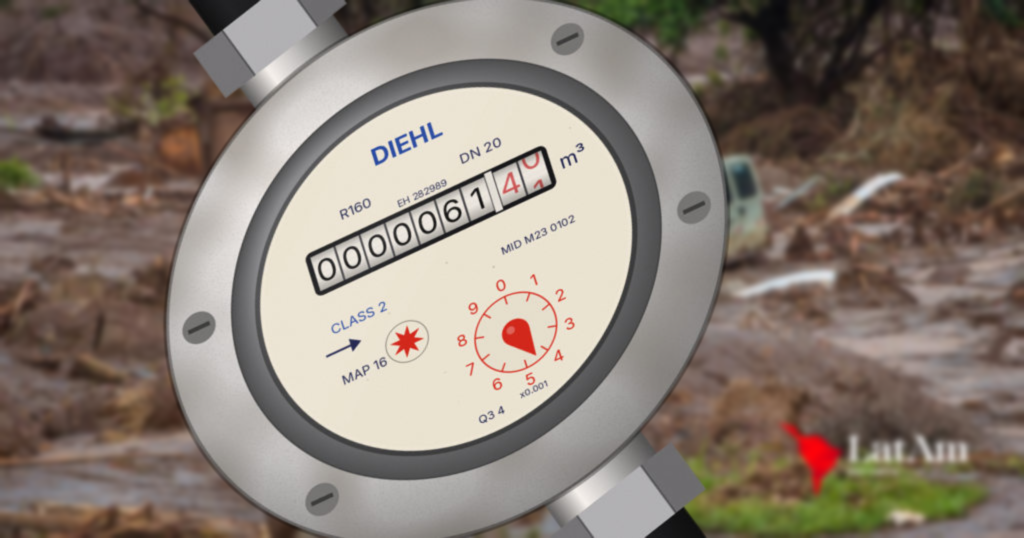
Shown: 61.404 m³
